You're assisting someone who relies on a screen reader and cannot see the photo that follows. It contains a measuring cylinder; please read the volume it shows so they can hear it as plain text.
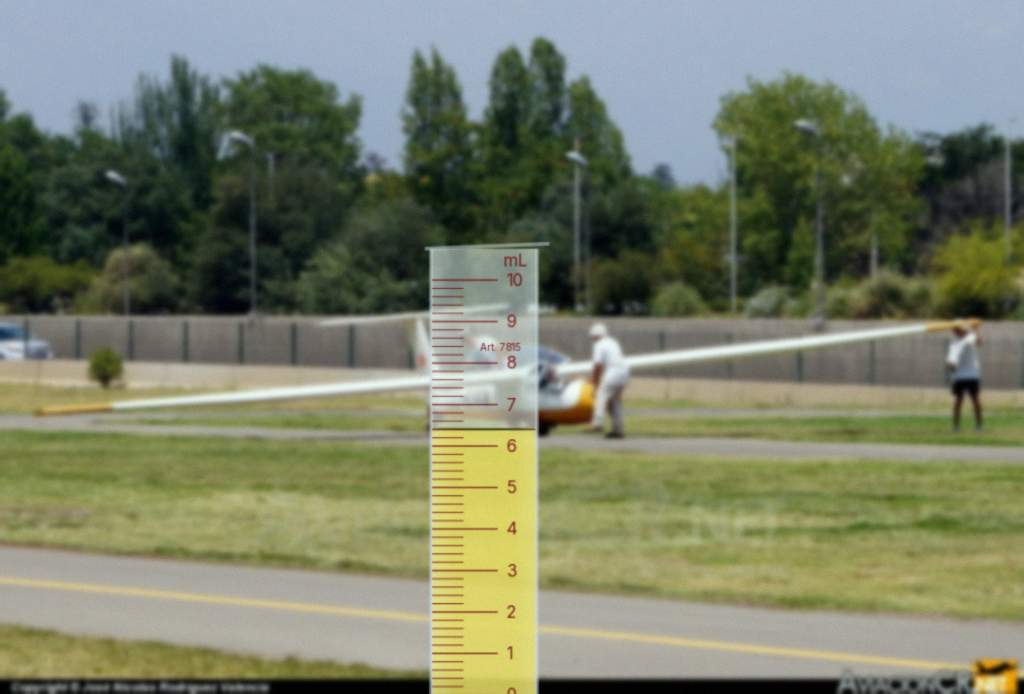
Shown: 6.4 mL
